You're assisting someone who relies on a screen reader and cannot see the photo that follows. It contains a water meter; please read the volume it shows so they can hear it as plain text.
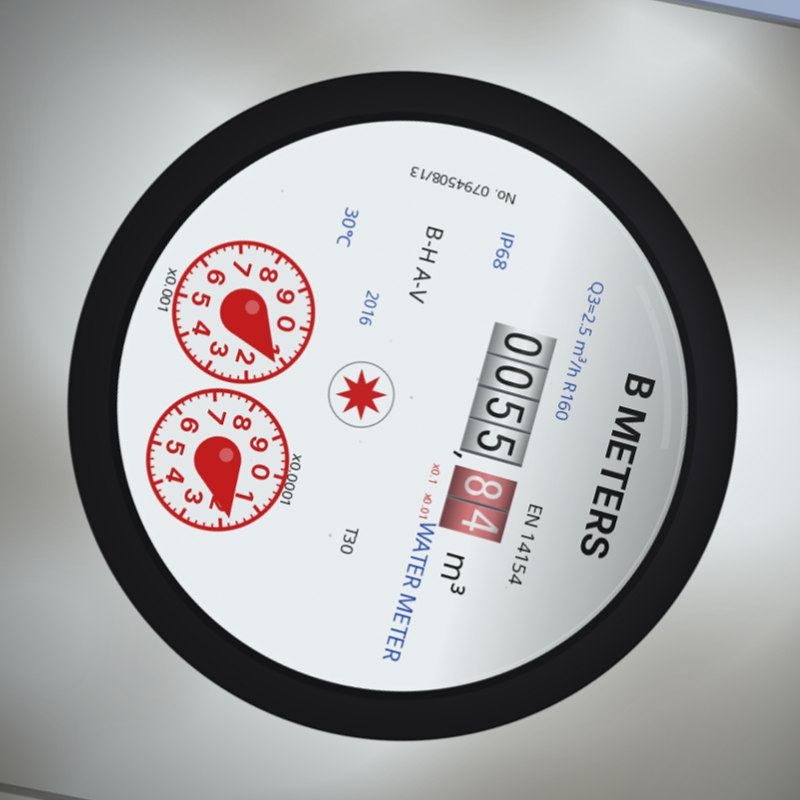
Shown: 55.8411 m³
